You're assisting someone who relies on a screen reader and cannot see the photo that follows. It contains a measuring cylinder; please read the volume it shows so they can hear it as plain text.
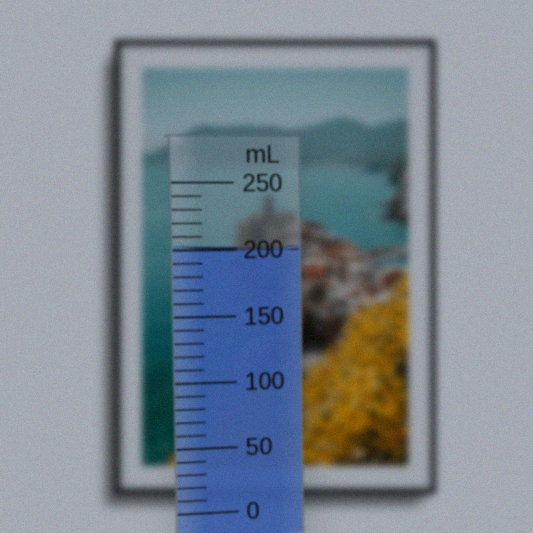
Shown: 200 mL
